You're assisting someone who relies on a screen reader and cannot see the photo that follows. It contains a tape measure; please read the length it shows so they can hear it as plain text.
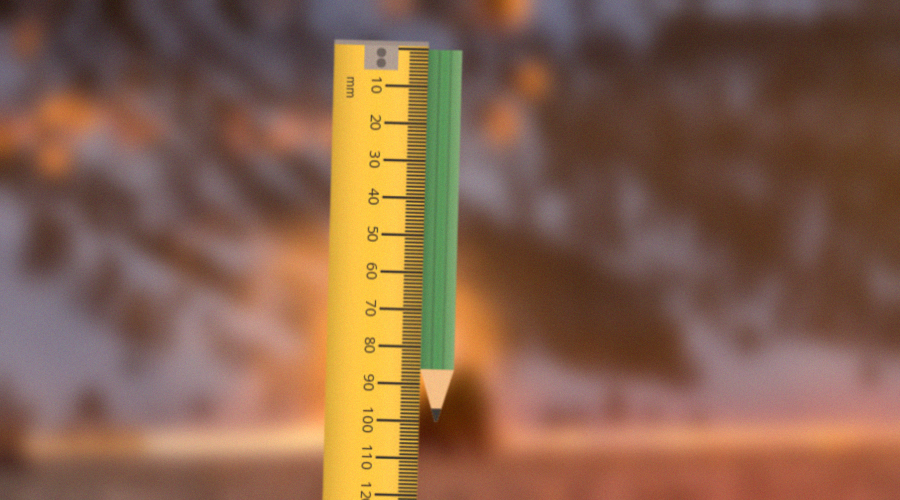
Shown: 100 mm
